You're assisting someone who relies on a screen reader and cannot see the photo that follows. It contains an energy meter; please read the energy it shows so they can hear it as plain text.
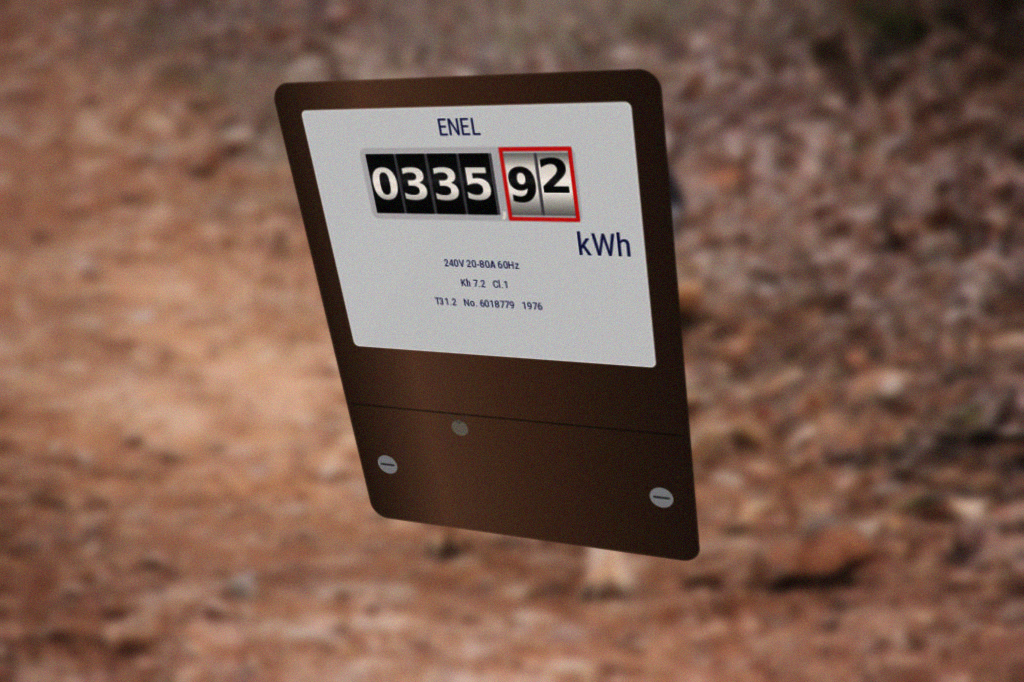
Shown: 335.92 kWh
